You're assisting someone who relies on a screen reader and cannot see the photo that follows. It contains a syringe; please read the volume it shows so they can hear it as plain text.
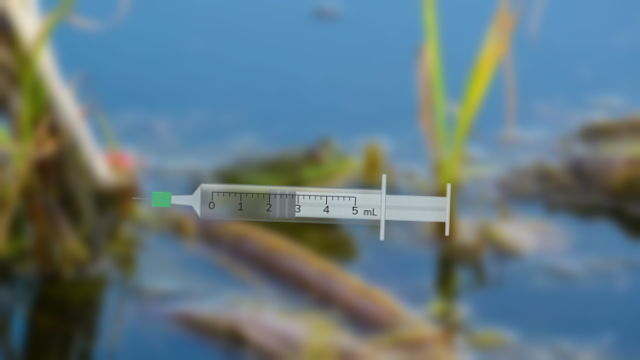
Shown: 2 mL
